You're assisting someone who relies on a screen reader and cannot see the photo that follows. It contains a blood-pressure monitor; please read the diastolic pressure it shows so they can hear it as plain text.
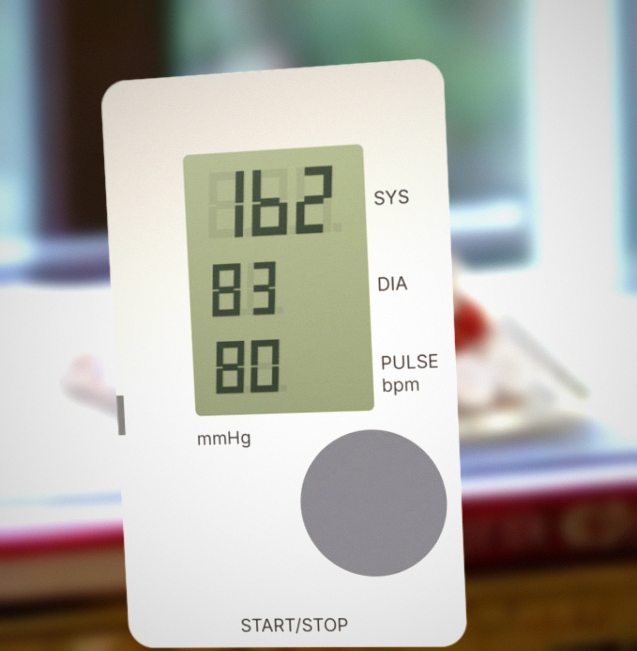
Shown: 83 mmHg
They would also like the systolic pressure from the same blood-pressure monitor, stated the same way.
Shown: 162 mmHg
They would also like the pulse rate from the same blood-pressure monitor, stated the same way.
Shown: 80 bpm
